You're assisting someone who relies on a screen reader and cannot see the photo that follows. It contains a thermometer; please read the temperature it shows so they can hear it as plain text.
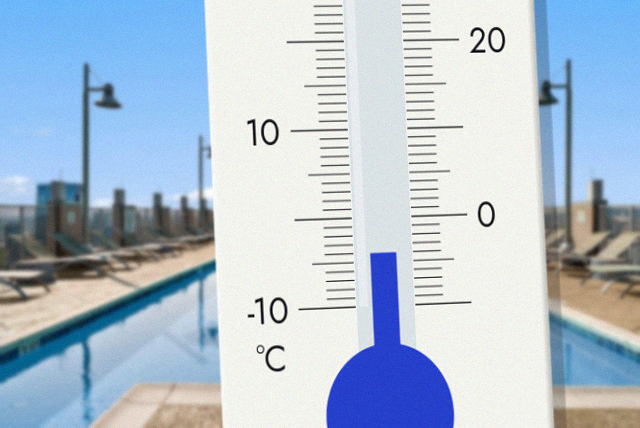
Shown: -4 °C
